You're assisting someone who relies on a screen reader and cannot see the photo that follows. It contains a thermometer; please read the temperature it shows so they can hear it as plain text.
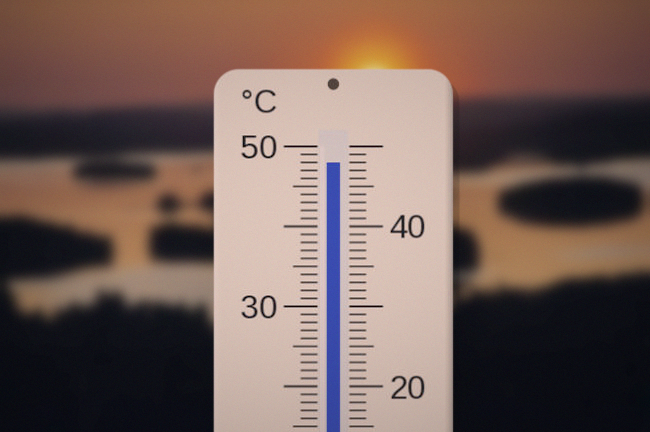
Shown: 48 °C
